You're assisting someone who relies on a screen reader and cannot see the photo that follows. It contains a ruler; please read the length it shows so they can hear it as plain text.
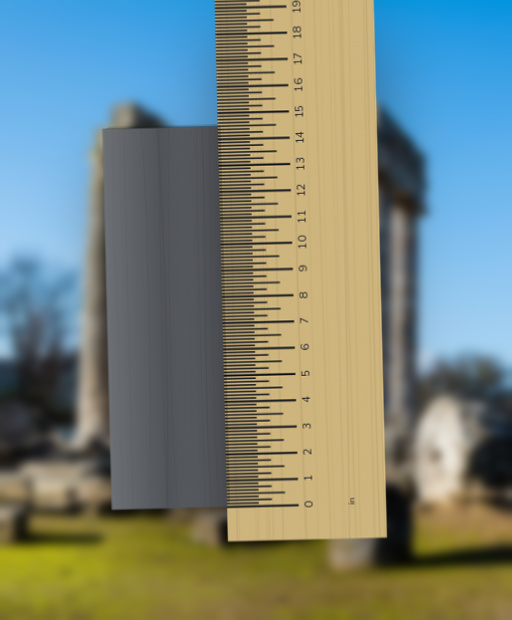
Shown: 14.5 in
